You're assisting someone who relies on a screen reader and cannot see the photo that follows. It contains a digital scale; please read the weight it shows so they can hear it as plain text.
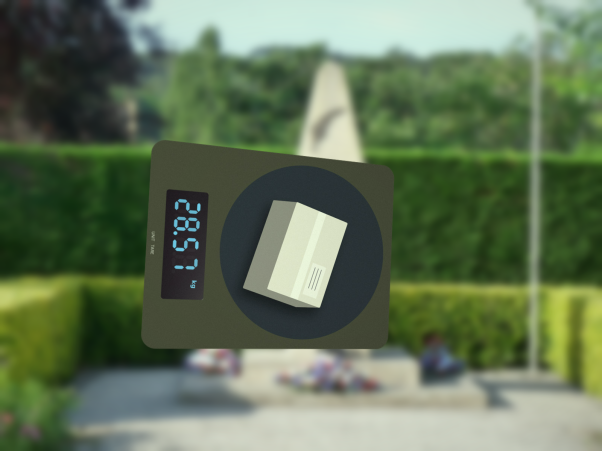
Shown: 28.57 kg
